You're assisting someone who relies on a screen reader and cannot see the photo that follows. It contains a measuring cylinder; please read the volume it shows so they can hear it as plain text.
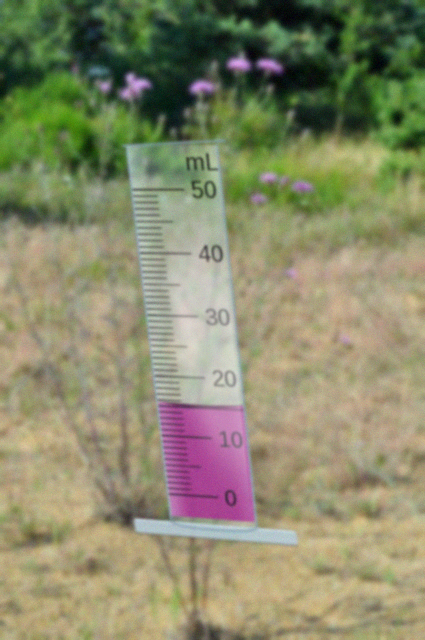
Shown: 15 mL
